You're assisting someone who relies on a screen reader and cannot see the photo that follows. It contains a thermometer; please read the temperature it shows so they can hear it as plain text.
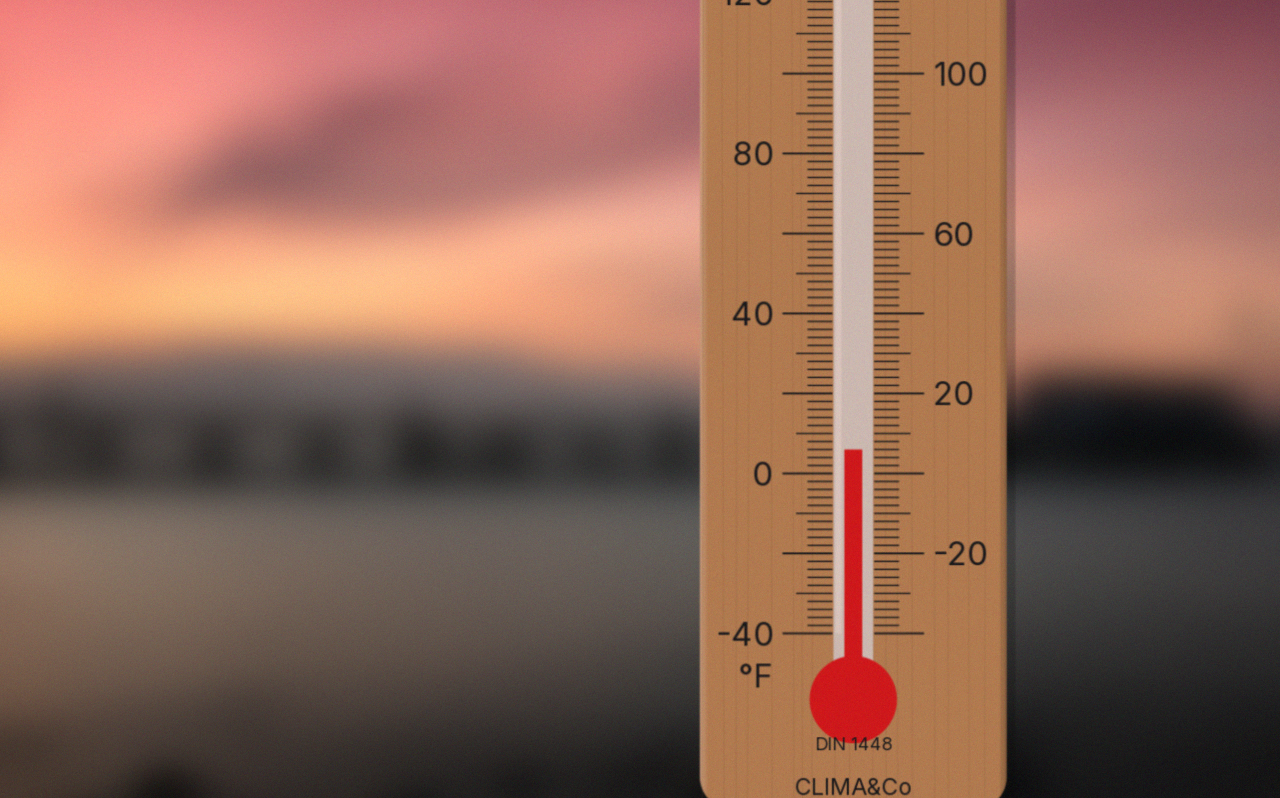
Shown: 6 °F
